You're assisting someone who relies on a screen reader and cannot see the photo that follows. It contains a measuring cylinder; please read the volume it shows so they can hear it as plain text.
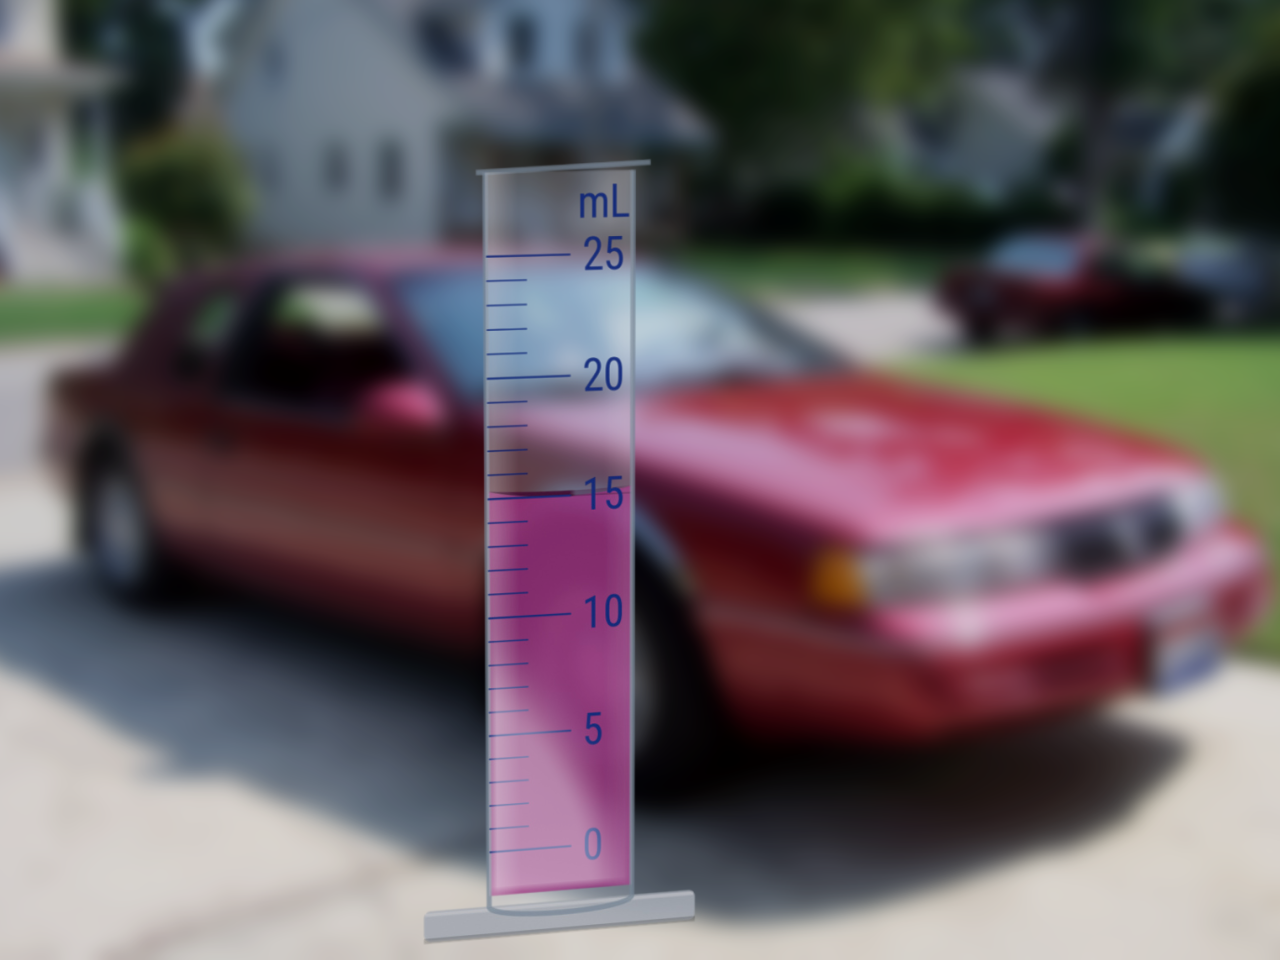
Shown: 15 mL
